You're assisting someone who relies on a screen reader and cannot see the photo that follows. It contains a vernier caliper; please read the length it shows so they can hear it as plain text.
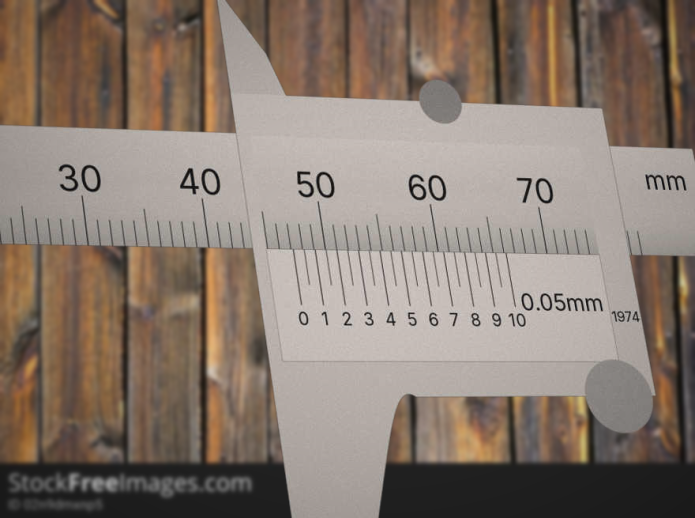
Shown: 47.2 mm
